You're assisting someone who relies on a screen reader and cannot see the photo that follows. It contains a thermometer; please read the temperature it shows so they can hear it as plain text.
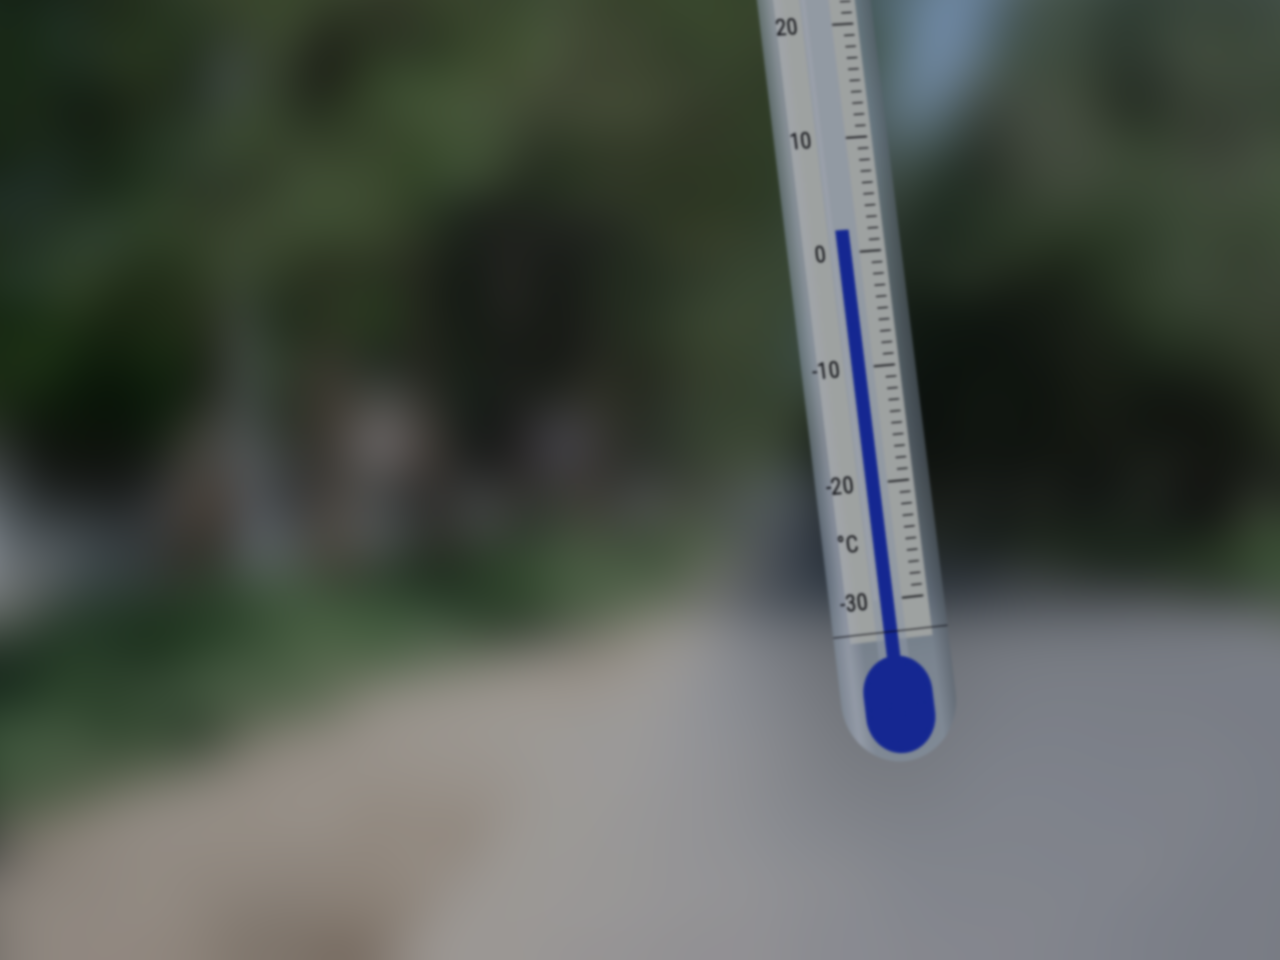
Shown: 2 °C
